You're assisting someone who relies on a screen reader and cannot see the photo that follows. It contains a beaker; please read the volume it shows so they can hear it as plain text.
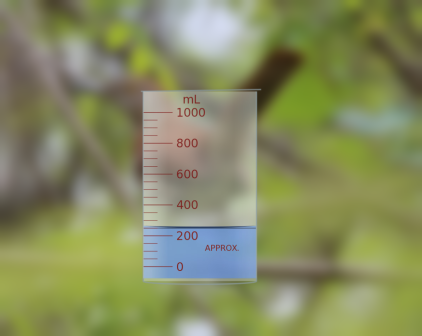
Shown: 250 mL
